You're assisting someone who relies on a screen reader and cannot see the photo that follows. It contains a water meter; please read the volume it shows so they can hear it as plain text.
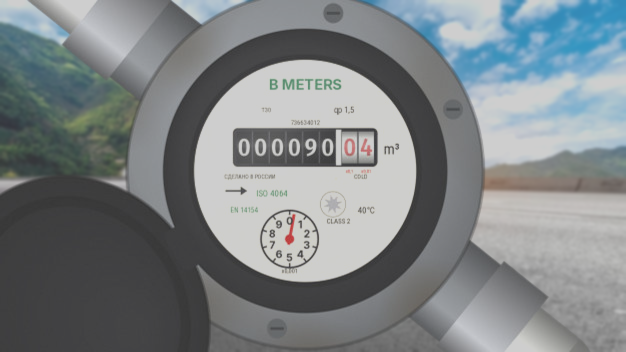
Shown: 90.040 m³
